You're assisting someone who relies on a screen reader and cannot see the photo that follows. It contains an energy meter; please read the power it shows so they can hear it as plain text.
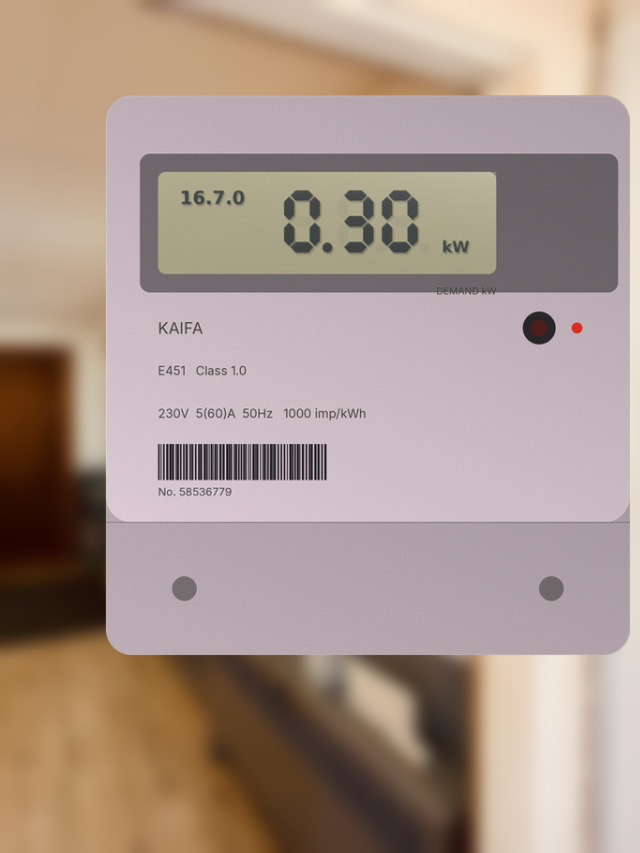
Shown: 0.30 kW
